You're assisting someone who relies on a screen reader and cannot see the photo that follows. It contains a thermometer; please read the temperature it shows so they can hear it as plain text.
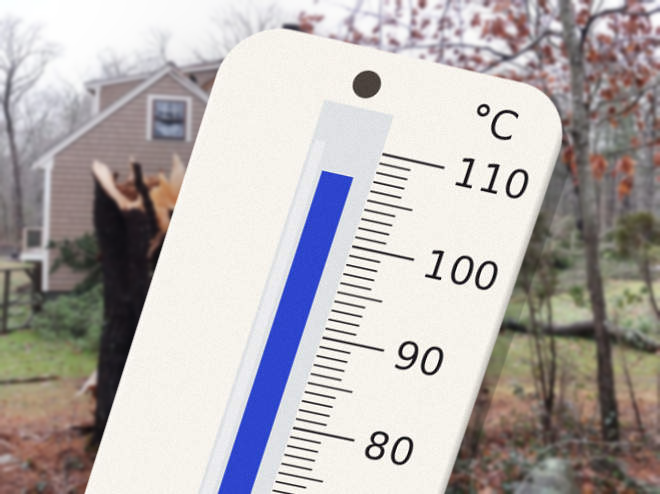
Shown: 107 °C
